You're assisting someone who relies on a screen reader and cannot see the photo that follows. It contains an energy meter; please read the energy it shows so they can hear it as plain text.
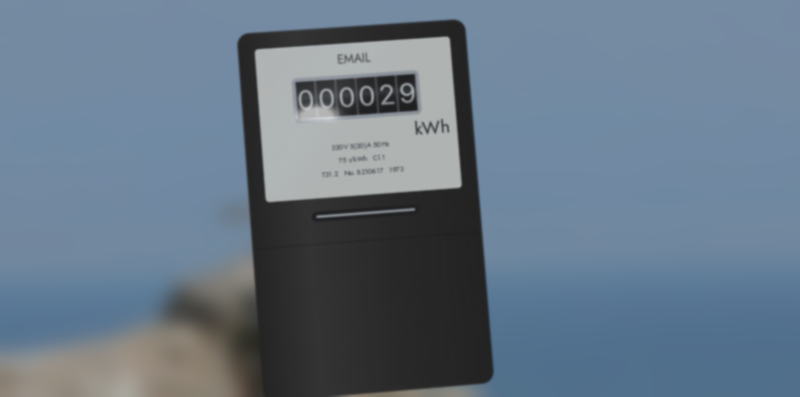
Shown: 29 kWh
